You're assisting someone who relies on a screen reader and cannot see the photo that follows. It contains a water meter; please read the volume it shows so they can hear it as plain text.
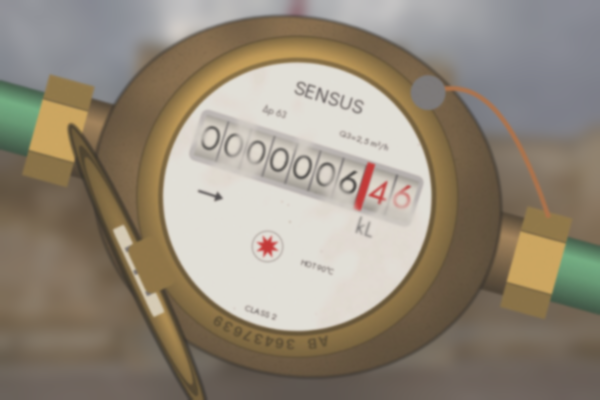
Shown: 6.46 kL
